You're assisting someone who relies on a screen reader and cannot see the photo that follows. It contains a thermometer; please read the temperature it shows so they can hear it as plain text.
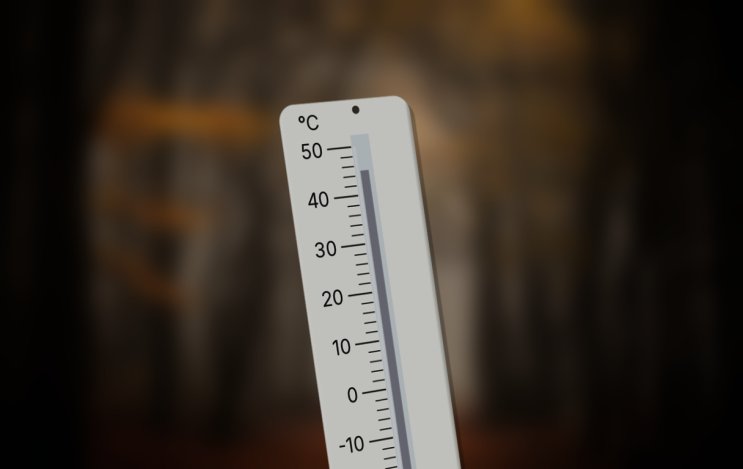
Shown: 45 °C
